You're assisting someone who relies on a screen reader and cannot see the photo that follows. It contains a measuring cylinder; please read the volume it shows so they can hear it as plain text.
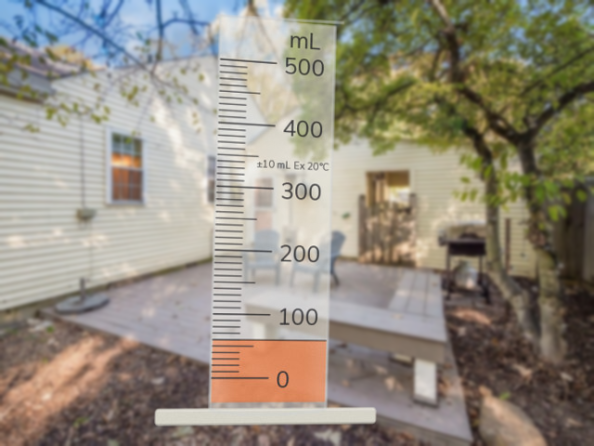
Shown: 60 mL
